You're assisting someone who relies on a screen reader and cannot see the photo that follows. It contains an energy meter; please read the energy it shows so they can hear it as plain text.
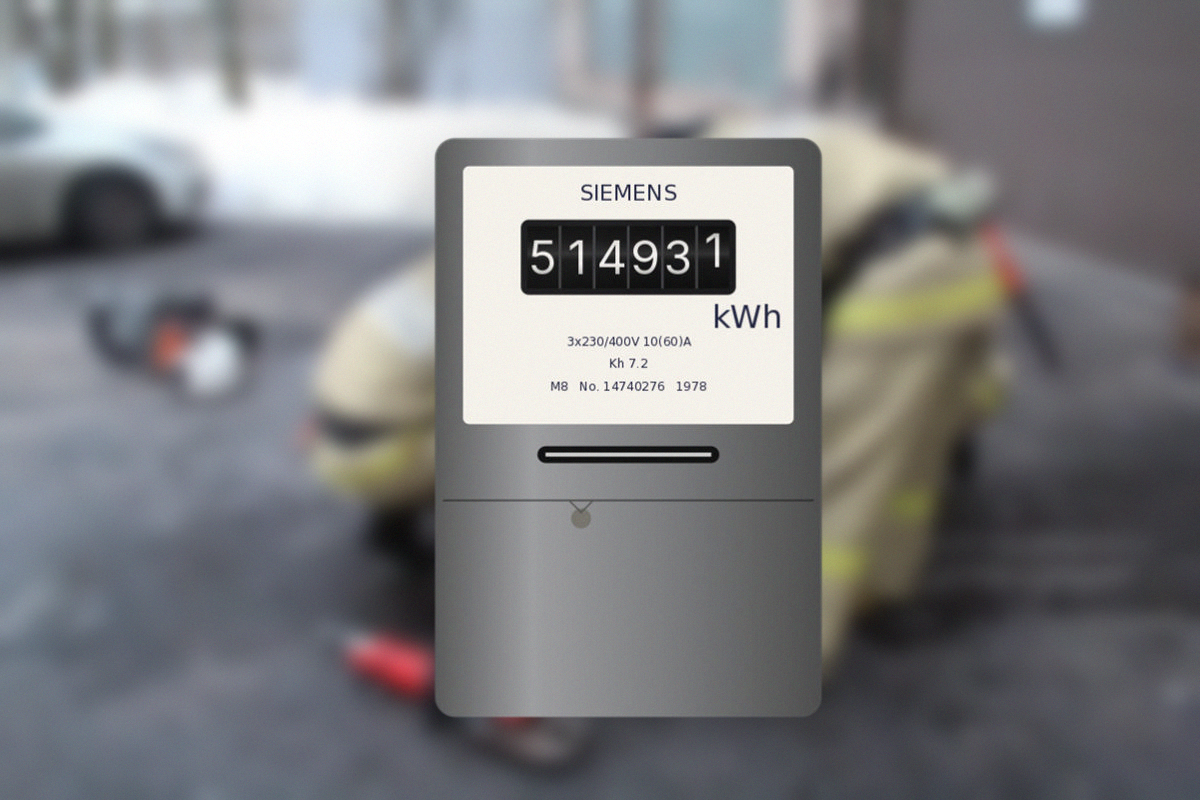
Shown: 514931 kWh
